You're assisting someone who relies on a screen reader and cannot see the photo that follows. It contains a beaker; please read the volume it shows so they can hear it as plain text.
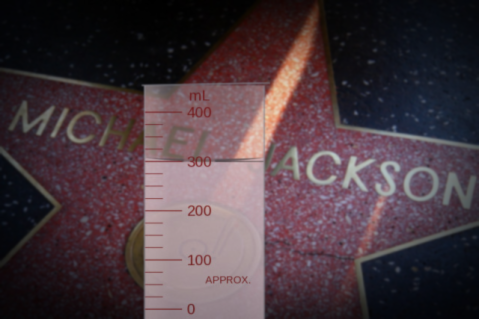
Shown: 300 mL
